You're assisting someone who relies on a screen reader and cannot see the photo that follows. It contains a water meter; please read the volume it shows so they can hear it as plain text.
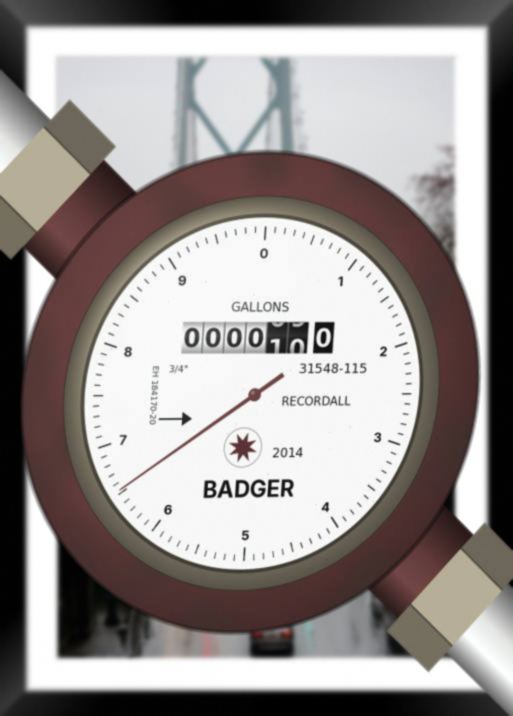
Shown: 96.5 gal
